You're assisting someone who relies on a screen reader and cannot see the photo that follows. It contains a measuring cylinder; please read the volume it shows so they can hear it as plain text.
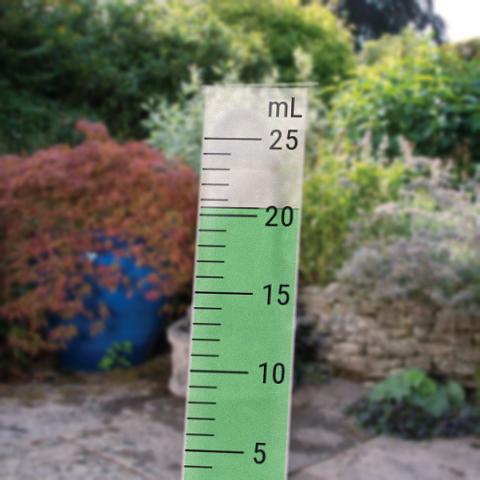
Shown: 20.5 mL
